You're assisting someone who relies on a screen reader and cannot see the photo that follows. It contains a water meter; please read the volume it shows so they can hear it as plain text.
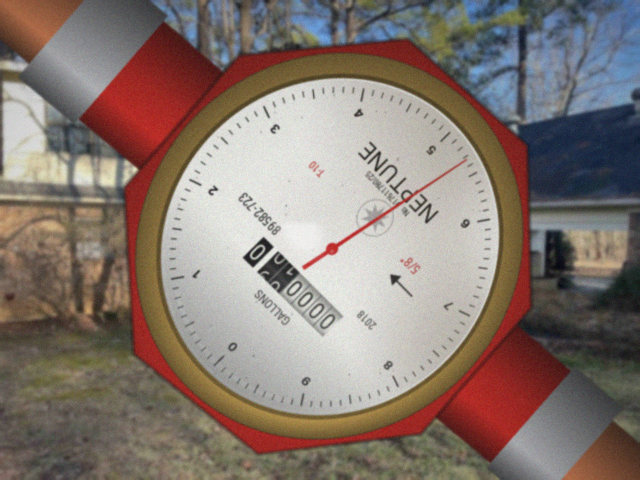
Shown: 95.3 gal
